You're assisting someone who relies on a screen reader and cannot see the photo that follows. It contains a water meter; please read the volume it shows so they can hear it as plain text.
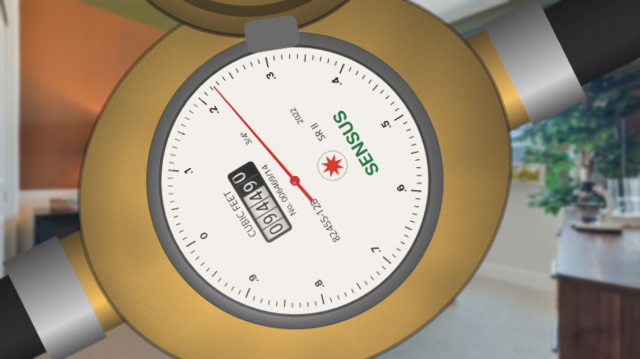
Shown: 94490.22 ft³
